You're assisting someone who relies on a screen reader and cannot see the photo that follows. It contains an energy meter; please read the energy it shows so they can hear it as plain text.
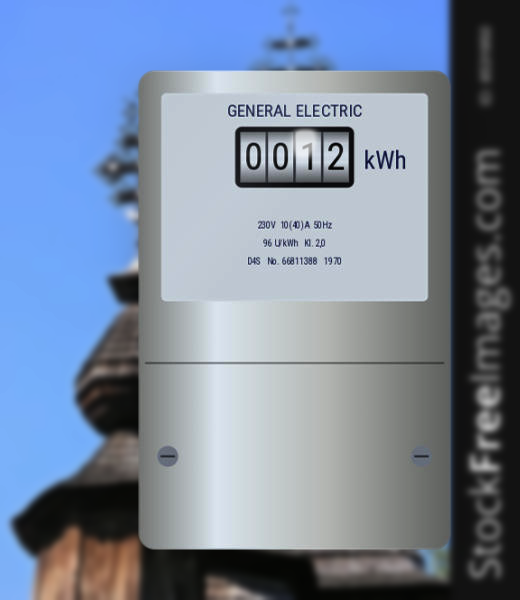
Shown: 12 kWh
